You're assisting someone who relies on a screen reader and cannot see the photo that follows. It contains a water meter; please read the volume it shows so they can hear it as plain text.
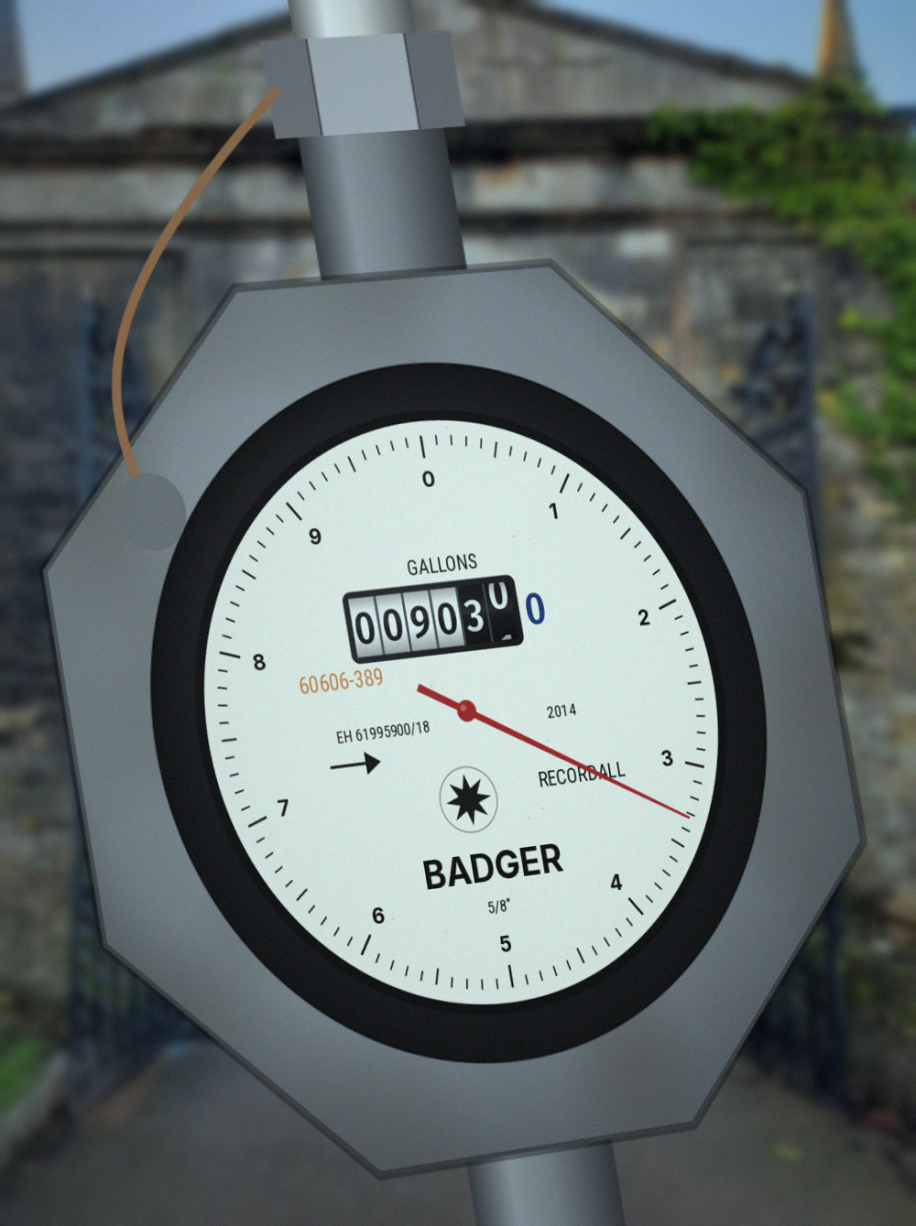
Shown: 90303.3 gal
